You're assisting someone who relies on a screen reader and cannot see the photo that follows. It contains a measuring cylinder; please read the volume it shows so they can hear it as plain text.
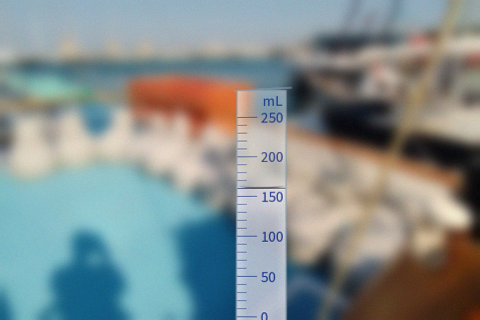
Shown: 160 mL
